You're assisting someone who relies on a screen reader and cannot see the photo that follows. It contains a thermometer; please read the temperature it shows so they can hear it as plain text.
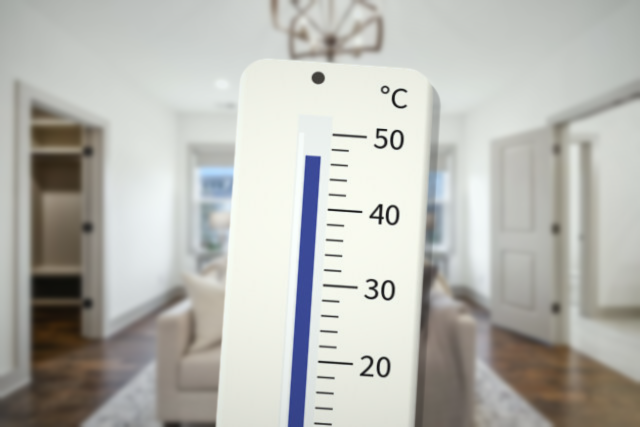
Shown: 47 °C
